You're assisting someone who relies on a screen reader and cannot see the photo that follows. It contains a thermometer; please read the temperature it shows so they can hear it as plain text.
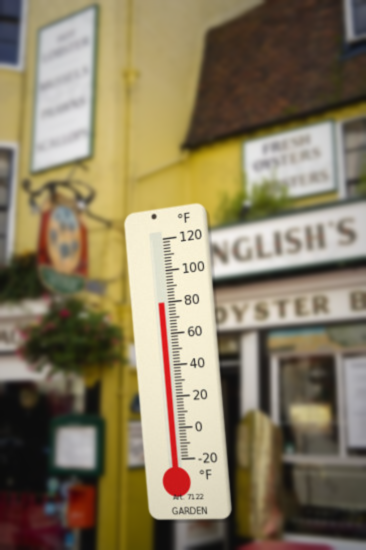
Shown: 80 °F
